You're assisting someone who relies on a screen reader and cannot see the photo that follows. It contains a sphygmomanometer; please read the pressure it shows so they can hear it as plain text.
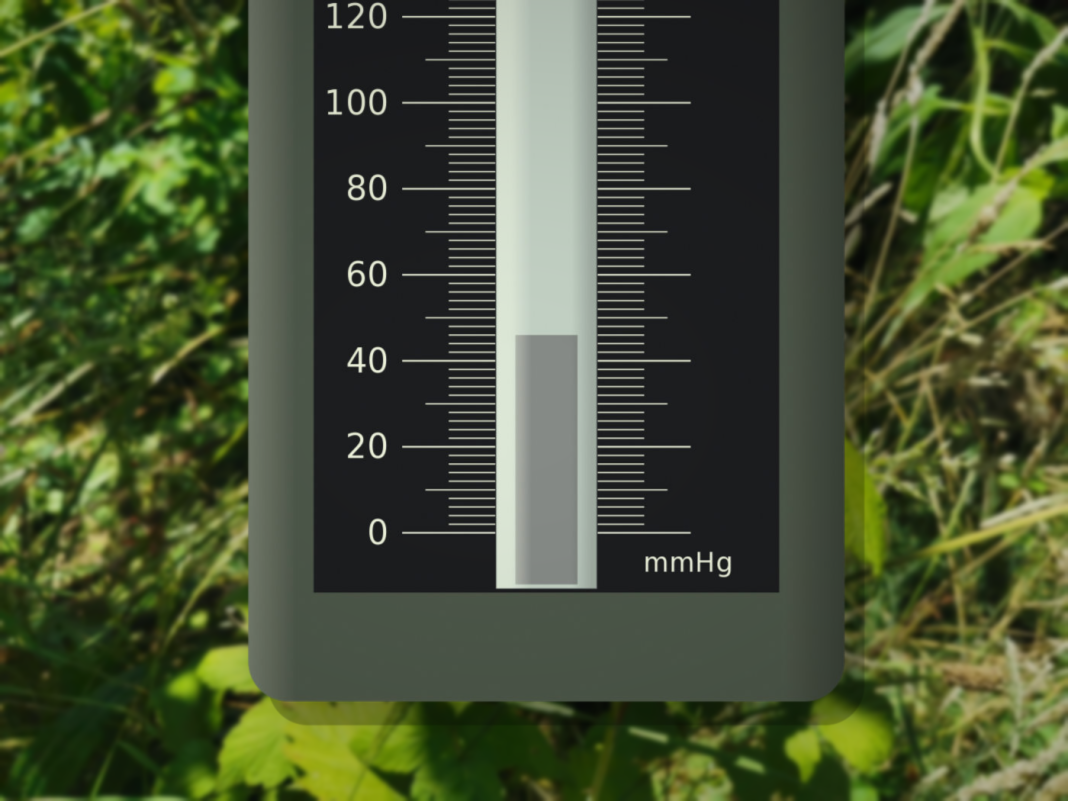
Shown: 46 mmHg
